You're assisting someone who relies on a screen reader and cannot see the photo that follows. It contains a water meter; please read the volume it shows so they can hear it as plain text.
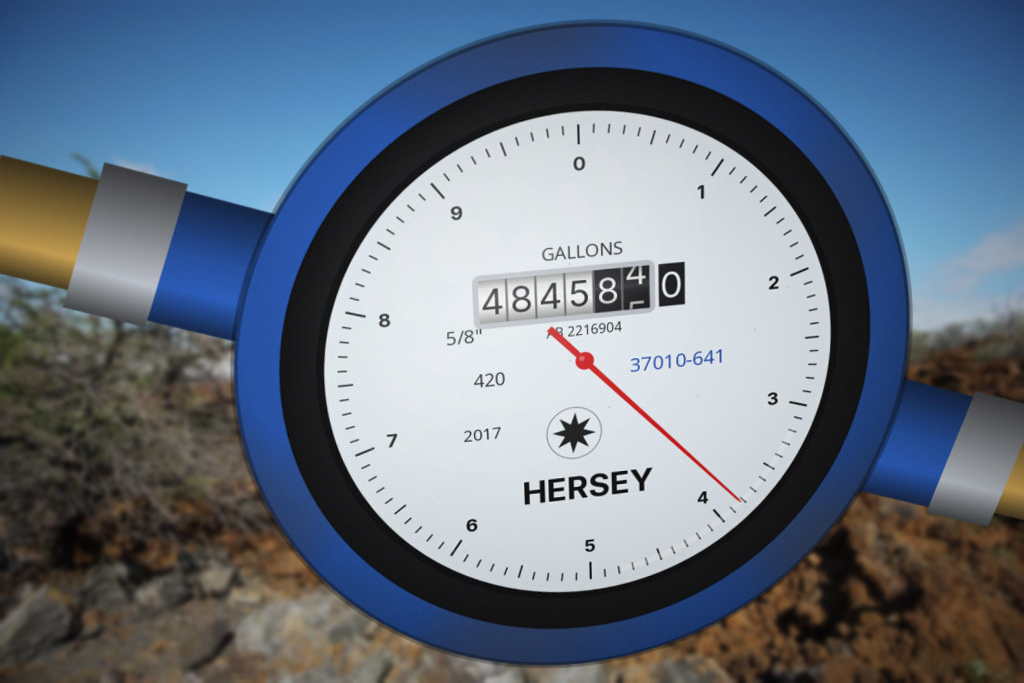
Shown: 4845843.8 gal
